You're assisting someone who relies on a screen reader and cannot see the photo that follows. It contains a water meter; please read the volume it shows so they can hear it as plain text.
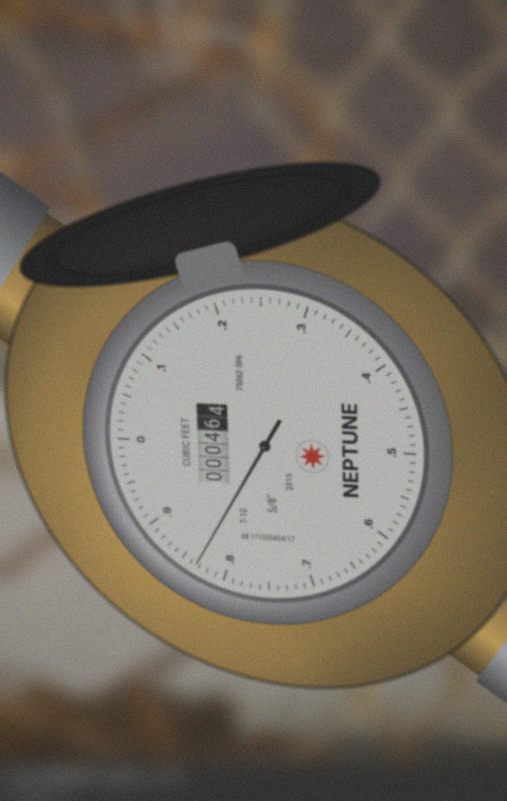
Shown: 463.83 ft³
